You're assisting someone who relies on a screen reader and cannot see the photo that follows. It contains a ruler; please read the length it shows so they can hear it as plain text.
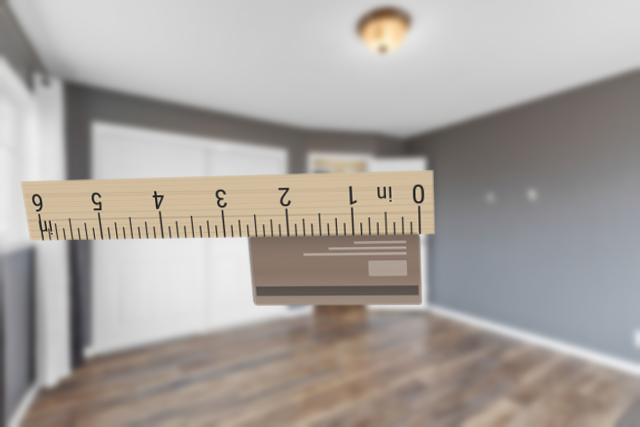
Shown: 2.625 in
